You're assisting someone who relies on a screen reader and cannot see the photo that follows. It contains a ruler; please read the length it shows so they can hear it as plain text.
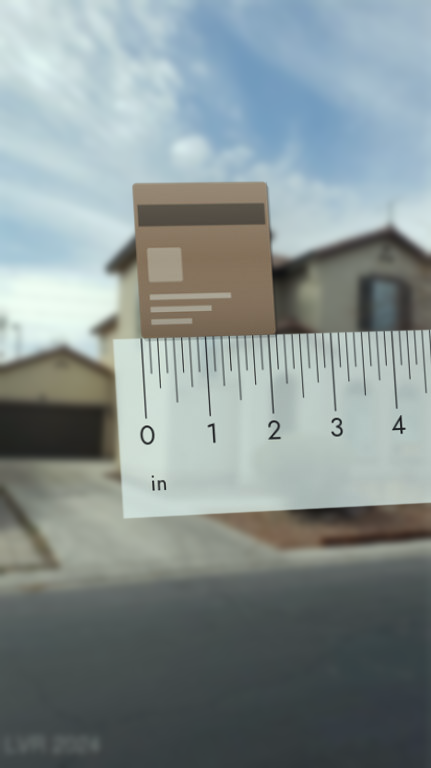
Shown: 2.125 in
